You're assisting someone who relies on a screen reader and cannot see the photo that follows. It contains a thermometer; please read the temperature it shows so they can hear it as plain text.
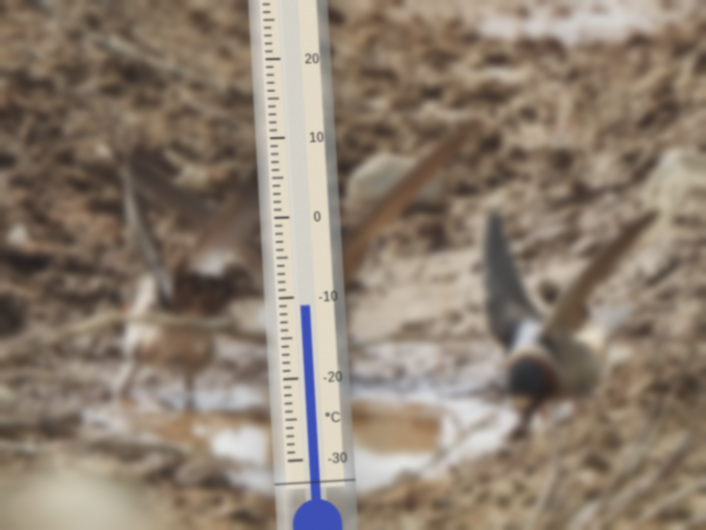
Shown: -11 °C
